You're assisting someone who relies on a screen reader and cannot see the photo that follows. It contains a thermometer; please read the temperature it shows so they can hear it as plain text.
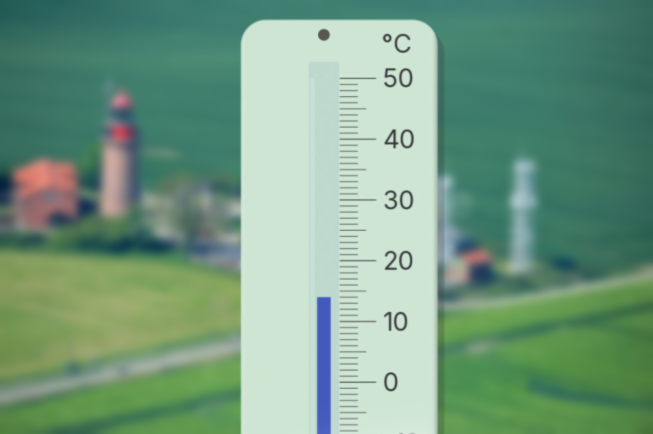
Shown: 14 °C
